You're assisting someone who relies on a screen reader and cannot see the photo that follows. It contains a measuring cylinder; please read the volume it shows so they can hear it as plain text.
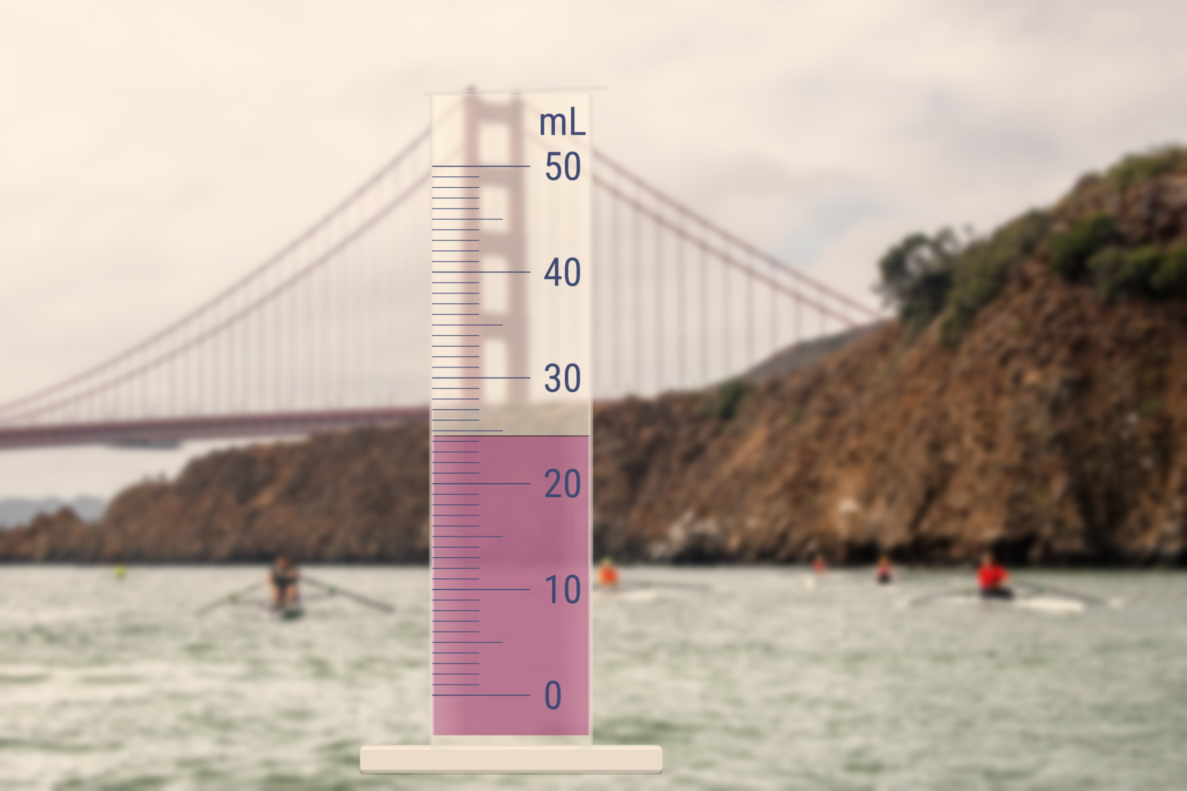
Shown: 24.5 mL
